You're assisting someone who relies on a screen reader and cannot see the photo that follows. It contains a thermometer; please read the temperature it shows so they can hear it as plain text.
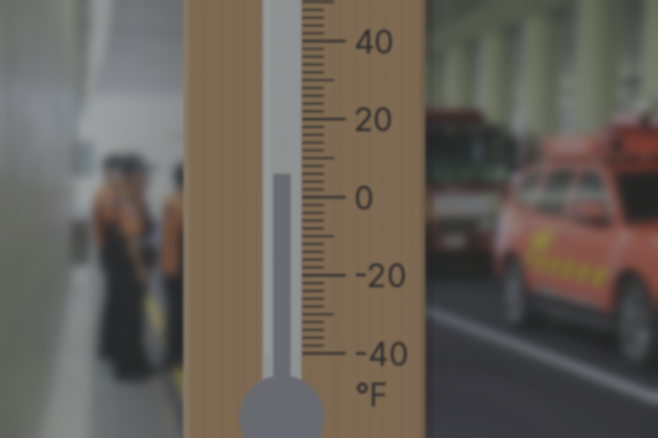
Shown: 6 °F
